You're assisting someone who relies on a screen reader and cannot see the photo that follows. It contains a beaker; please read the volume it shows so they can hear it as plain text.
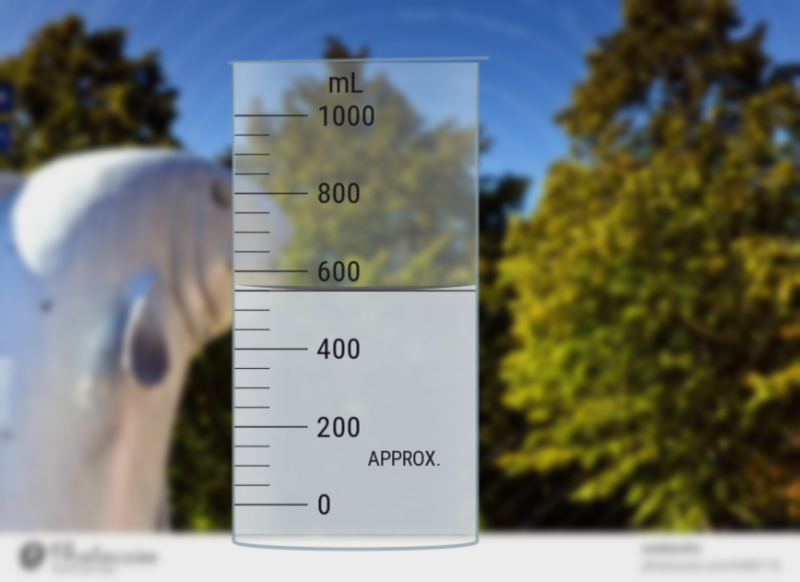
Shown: 550 mL
